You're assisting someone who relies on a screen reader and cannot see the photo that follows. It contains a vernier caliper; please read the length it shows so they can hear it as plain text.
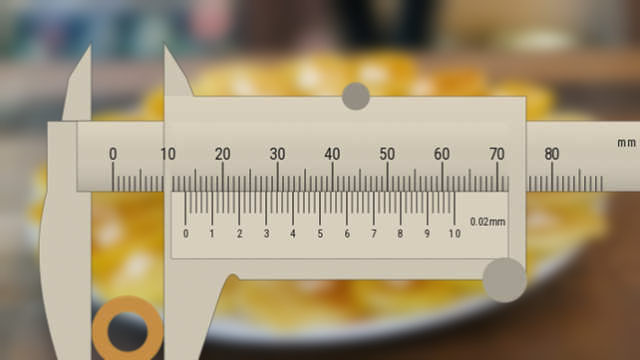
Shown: 13.2 mm
